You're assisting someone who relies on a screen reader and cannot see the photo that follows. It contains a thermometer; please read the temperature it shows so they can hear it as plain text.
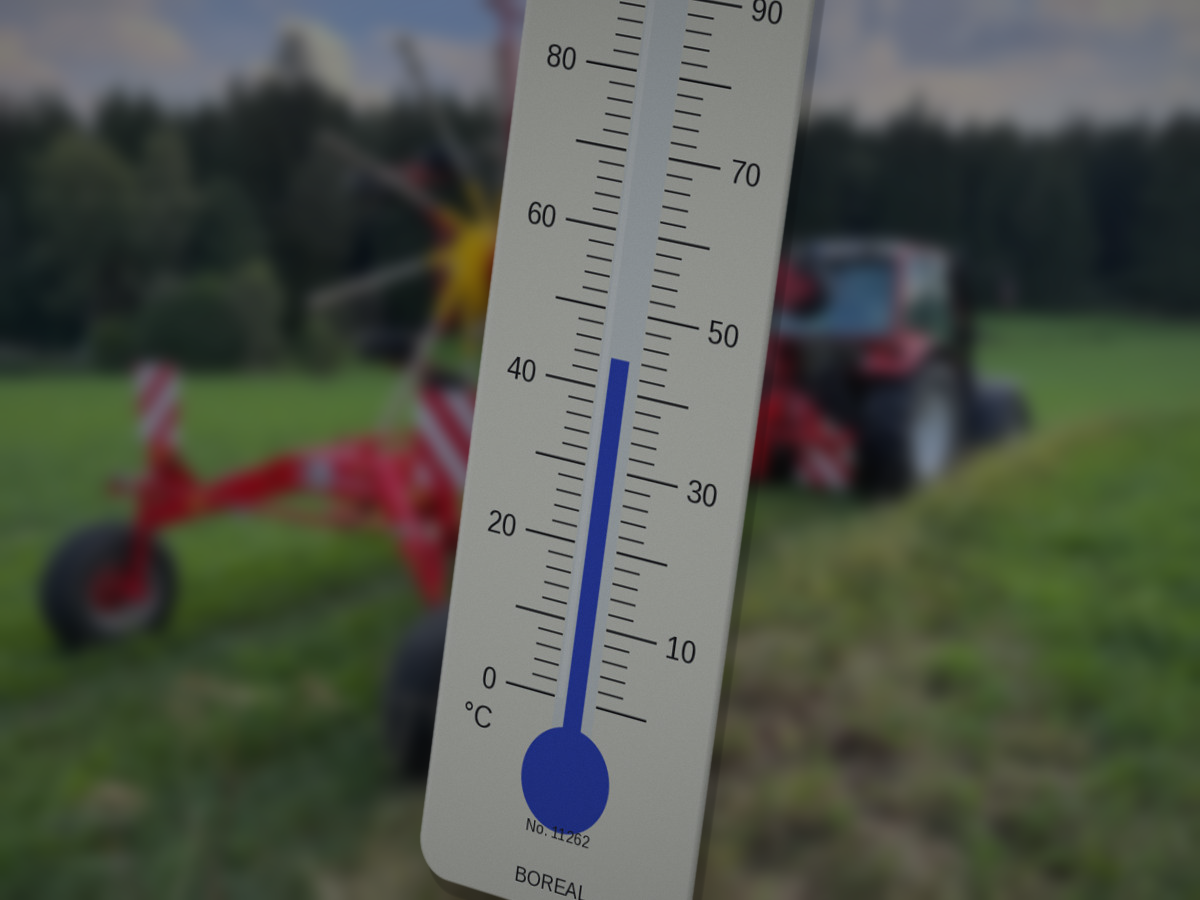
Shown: 44 °C
